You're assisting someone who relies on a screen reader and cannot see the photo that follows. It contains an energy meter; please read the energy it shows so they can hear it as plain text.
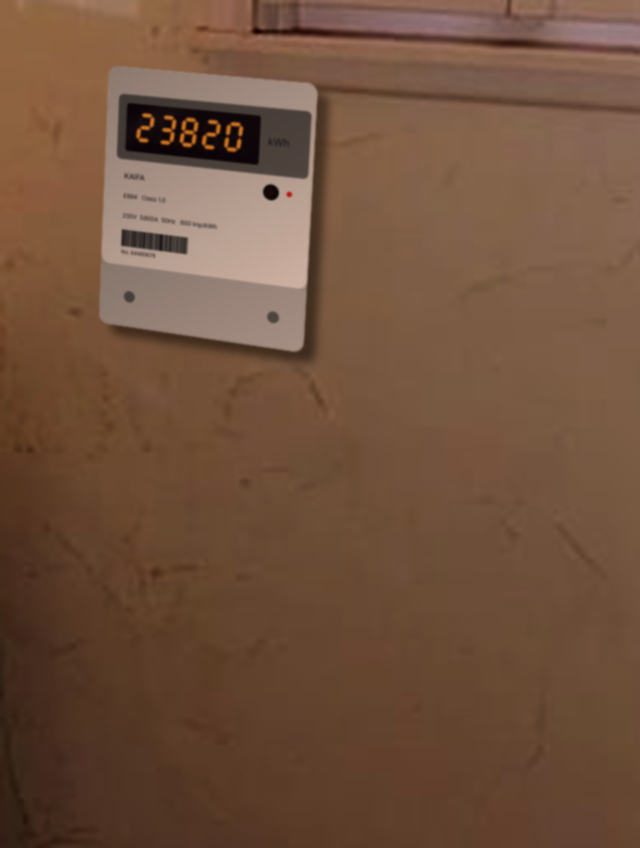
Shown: 23820 kWh
